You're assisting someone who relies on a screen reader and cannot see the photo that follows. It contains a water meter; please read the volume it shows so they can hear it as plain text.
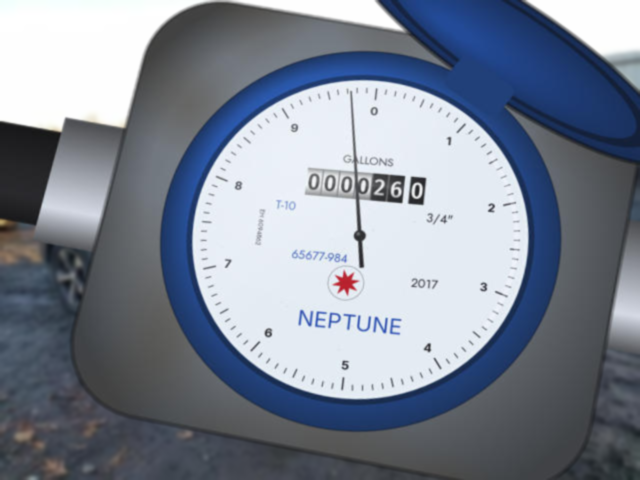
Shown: 259.7 gal
